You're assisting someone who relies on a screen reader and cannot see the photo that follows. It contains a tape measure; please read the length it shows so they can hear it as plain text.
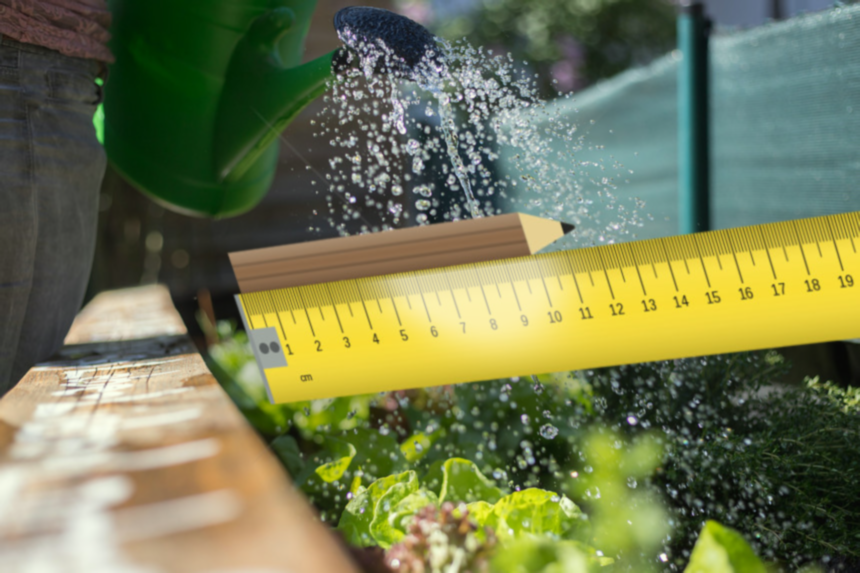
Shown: 11.5 cm
